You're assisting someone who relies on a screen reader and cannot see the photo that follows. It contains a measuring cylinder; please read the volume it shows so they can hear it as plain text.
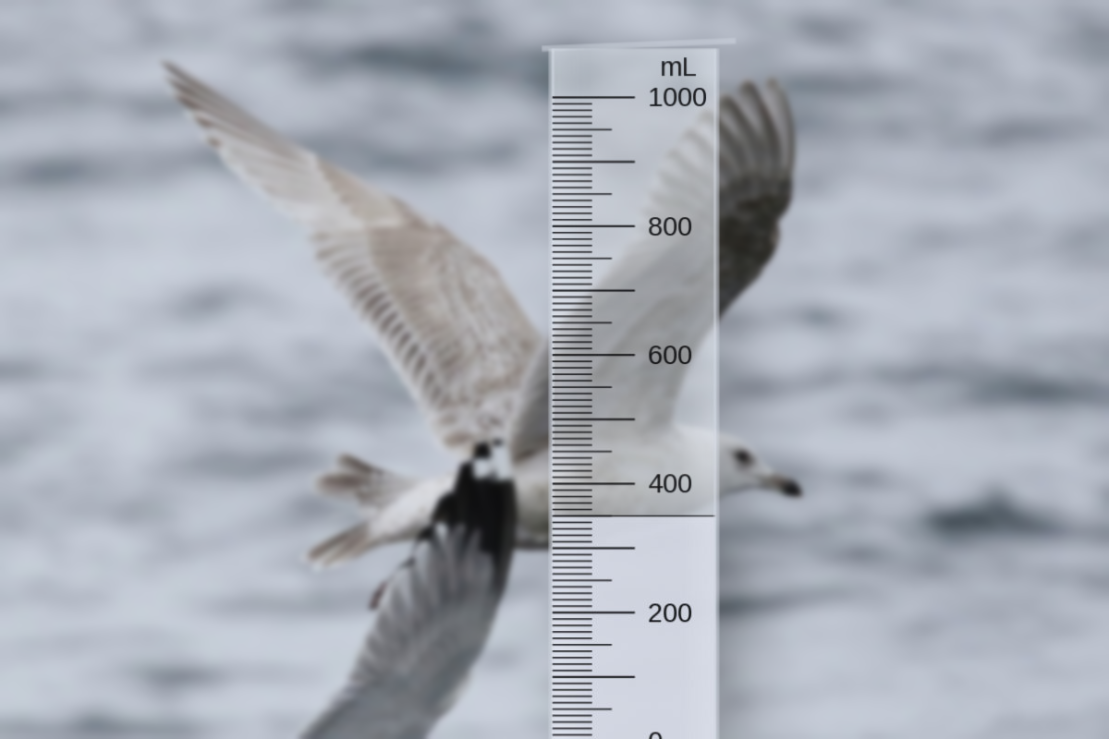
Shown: 350 mL
